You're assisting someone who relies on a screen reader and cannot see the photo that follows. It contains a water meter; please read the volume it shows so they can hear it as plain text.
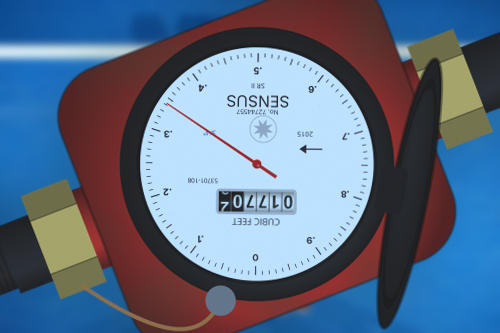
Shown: 17702.34 ft³
